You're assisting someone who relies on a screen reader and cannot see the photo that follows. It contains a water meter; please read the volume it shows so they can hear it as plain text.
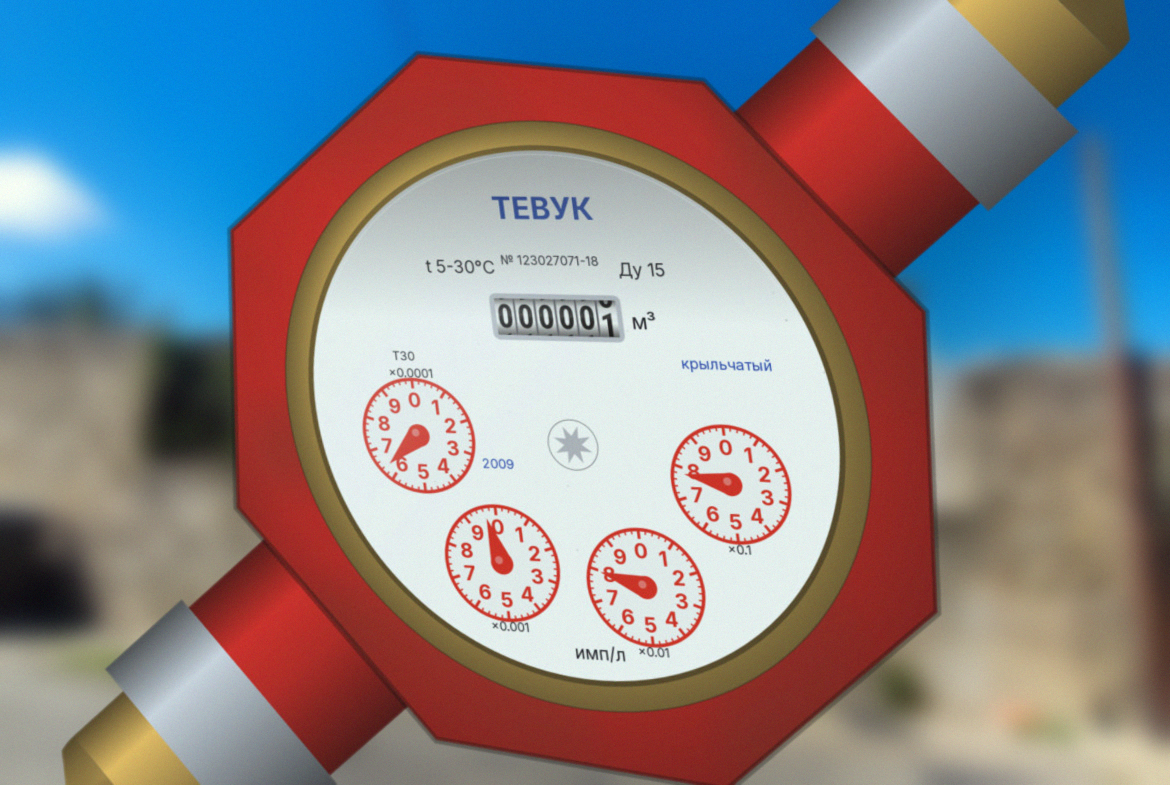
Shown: 0.7796 m³
